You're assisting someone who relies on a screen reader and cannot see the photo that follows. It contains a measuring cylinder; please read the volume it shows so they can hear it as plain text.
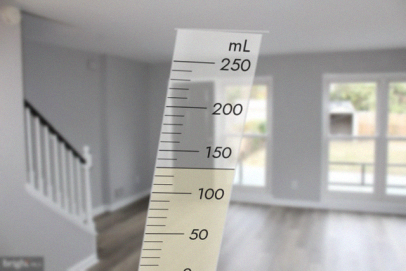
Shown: 130 mL
